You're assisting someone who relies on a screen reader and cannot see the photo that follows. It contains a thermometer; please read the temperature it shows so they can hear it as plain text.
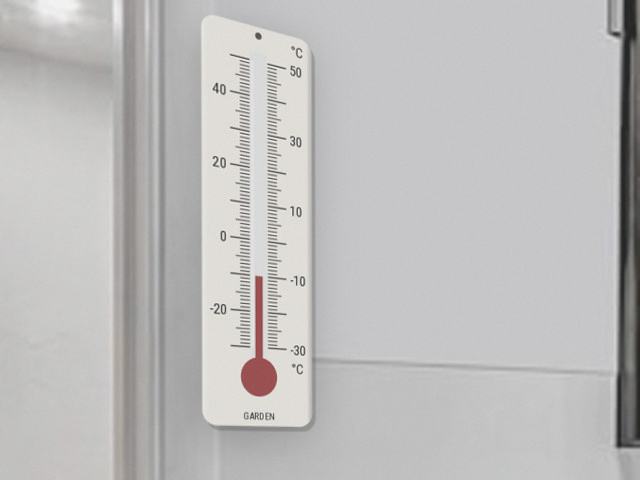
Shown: -10 °C
